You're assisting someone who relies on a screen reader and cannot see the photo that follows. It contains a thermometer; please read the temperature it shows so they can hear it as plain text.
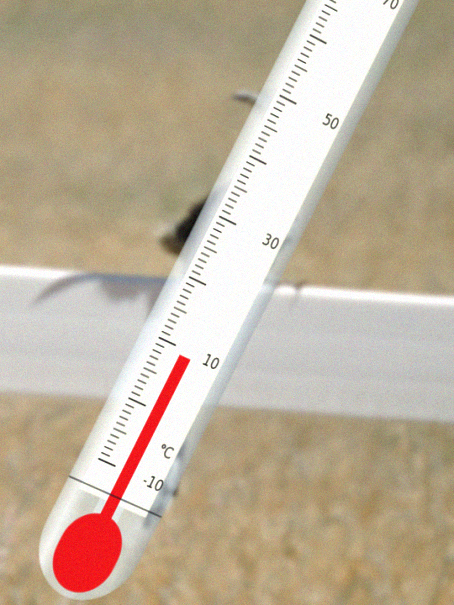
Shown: 9 °C
